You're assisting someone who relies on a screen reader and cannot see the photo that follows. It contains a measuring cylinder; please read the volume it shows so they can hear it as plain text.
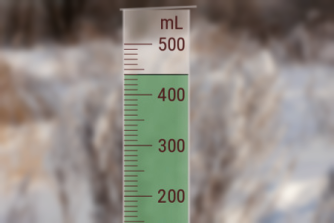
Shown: 440 mL
